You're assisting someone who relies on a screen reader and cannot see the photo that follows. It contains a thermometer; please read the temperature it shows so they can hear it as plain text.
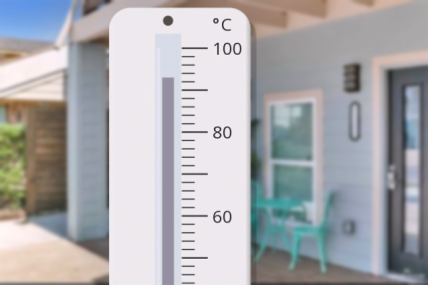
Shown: 93 °C
